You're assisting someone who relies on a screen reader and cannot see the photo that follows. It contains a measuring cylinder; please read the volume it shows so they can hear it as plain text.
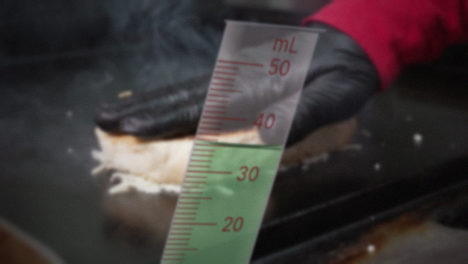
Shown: 35 mL
